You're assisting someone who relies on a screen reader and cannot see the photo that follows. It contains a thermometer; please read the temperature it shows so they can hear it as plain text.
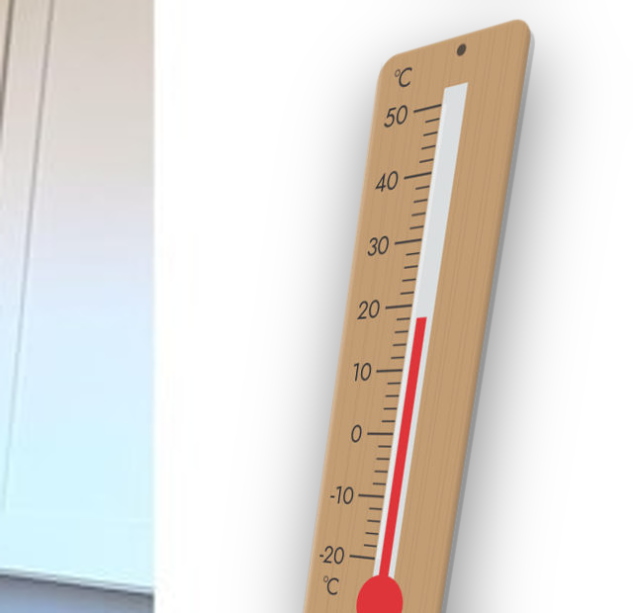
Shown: 18 °C
